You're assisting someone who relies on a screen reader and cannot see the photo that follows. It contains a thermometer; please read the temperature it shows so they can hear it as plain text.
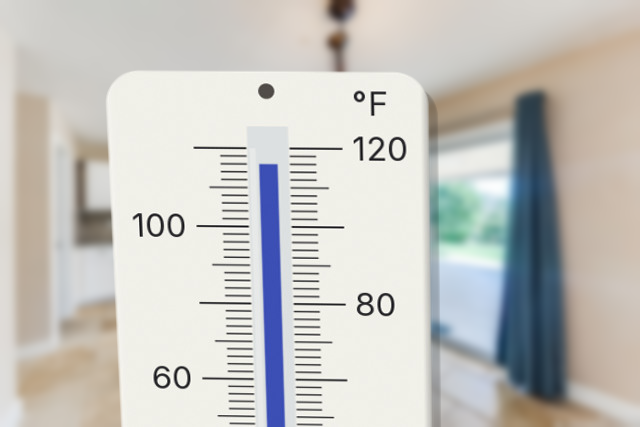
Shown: 116 °F
